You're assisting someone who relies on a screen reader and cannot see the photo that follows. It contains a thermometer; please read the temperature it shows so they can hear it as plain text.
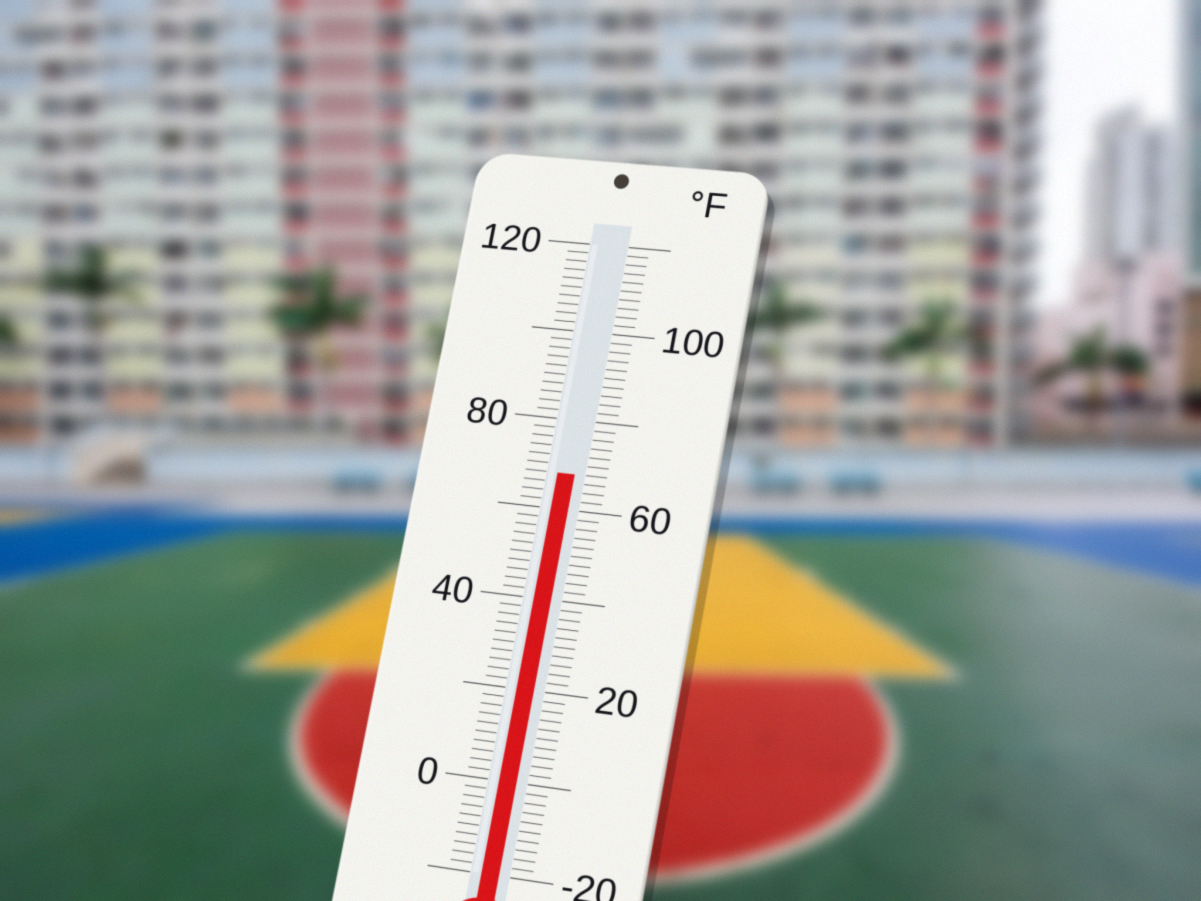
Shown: 68 °F
